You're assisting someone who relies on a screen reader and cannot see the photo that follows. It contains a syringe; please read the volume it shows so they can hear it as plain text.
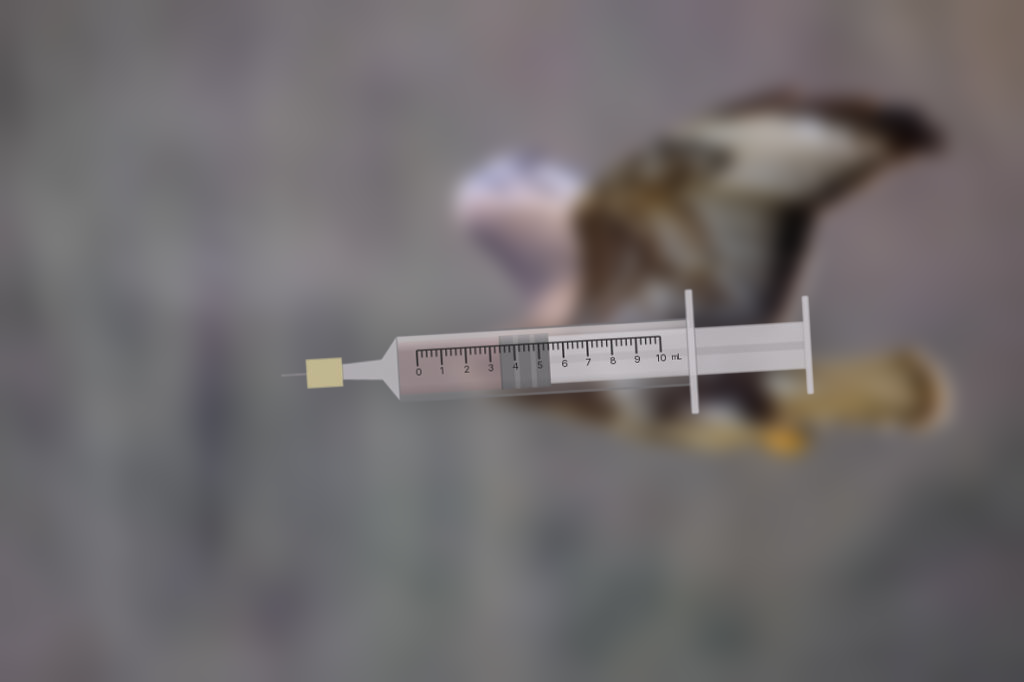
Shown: 3.4 mL
